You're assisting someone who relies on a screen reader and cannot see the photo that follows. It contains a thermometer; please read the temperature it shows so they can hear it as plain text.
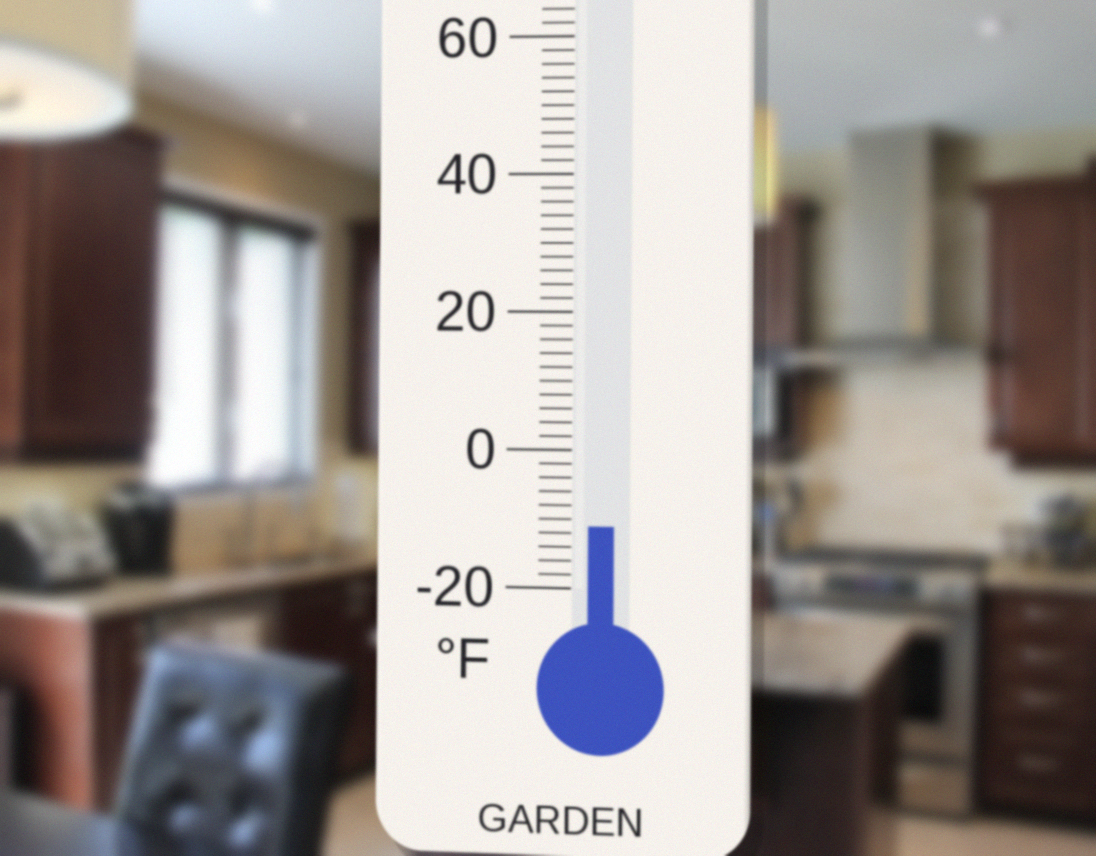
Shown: -11 °F
